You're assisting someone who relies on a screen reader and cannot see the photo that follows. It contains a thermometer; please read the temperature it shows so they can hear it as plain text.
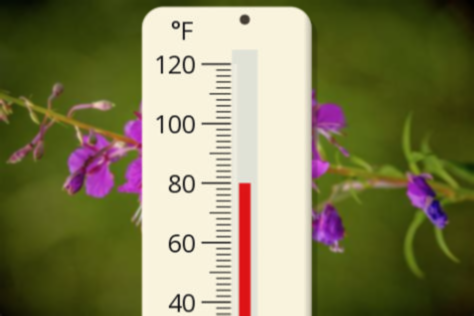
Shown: 80 °F
